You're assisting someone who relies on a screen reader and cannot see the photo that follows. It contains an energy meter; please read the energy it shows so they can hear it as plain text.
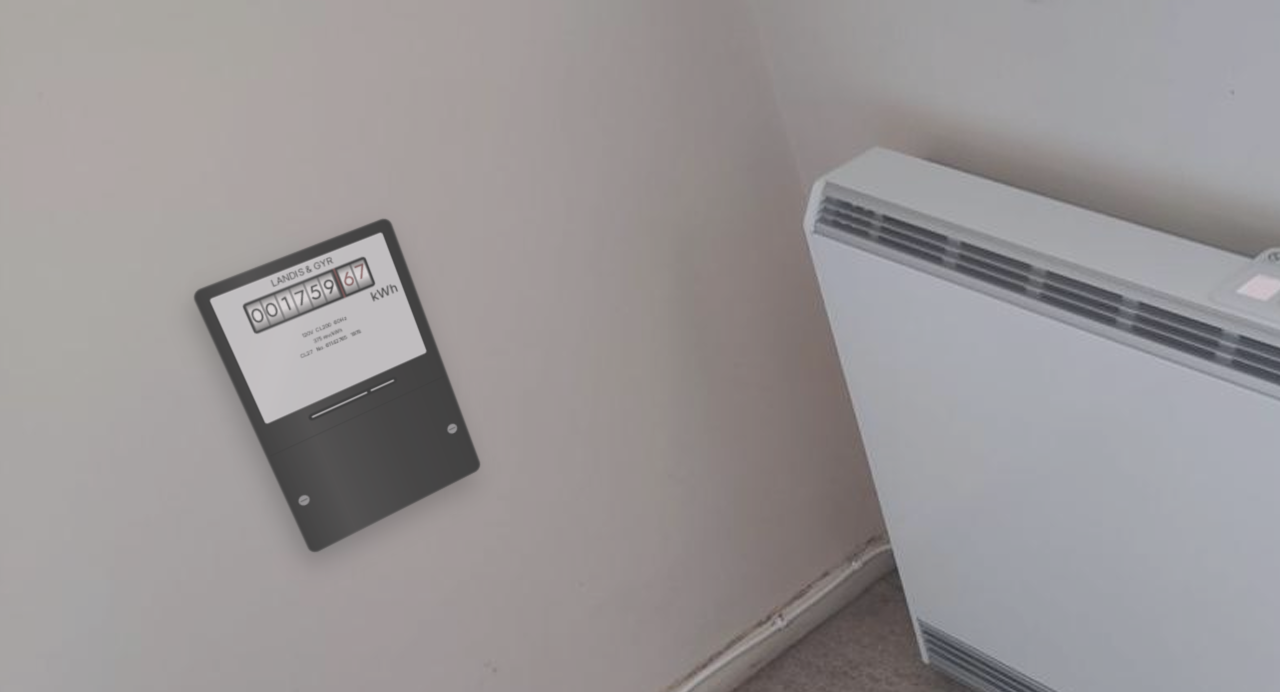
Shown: 1759.67 kWh
